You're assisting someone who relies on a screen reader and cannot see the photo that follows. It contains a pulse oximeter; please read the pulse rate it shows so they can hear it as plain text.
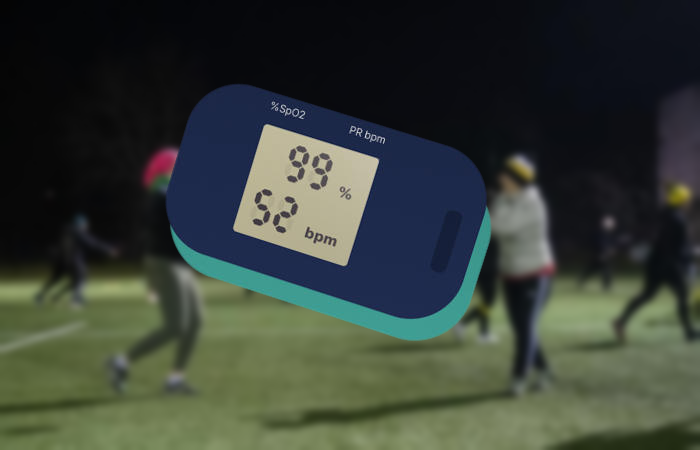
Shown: 52 bpm
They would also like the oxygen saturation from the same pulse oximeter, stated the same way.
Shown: 99 %
